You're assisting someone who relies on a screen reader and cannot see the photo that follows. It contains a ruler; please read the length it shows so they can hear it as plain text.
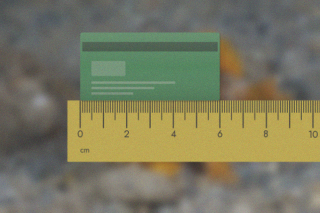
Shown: 6 cm
